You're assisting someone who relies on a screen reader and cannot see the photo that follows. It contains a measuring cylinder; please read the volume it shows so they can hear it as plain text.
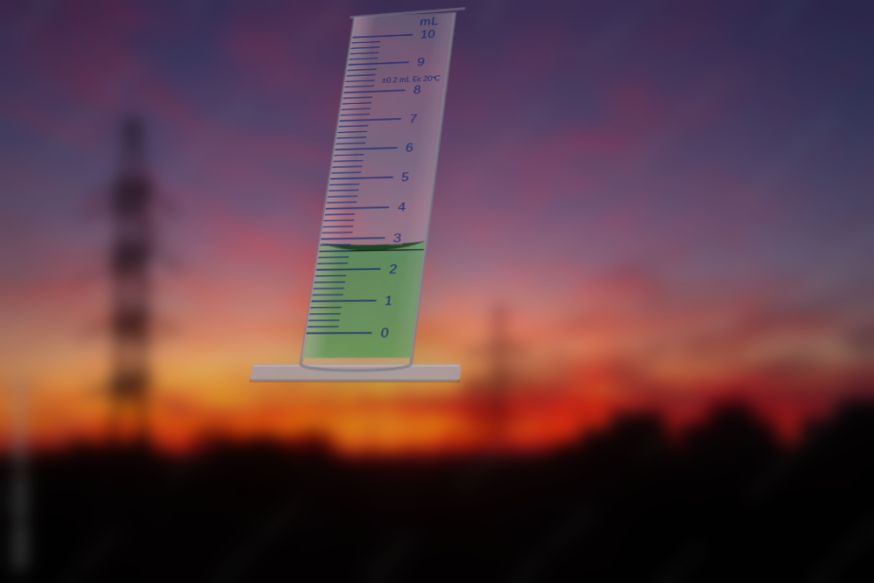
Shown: 2.6 mL
